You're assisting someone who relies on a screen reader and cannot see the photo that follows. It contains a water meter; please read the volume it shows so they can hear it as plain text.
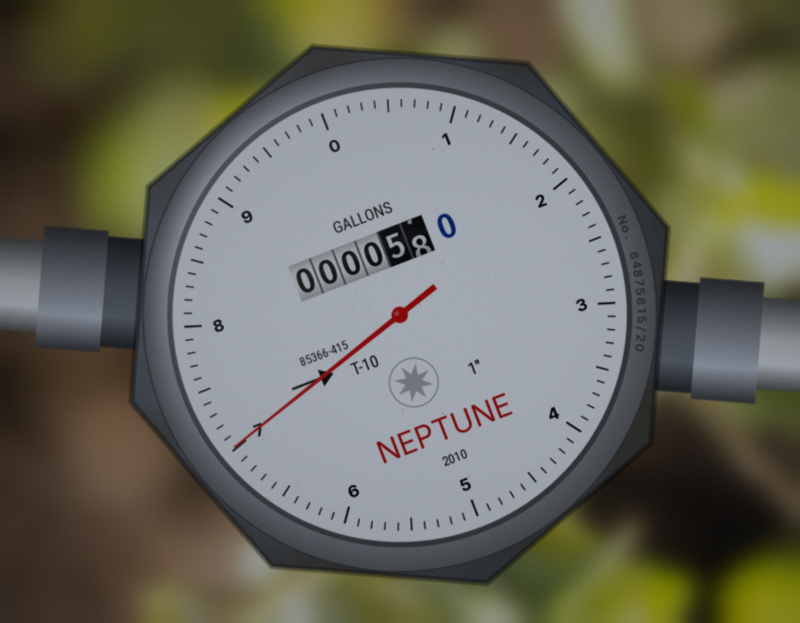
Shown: 577.0 gal
